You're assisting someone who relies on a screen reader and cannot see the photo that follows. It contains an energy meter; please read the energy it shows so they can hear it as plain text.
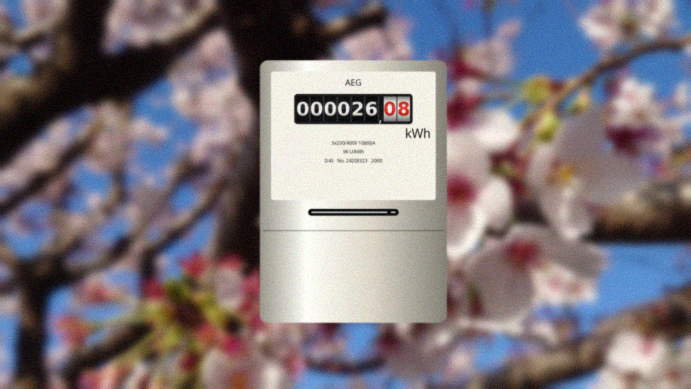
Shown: 26.08 kWh
